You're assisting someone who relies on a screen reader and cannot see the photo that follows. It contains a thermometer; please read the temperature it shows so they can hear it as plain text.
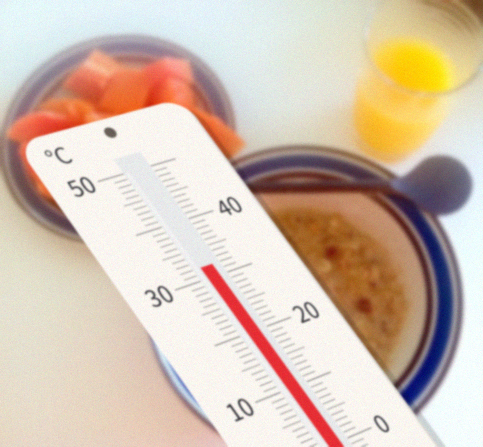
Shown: 32 °C
